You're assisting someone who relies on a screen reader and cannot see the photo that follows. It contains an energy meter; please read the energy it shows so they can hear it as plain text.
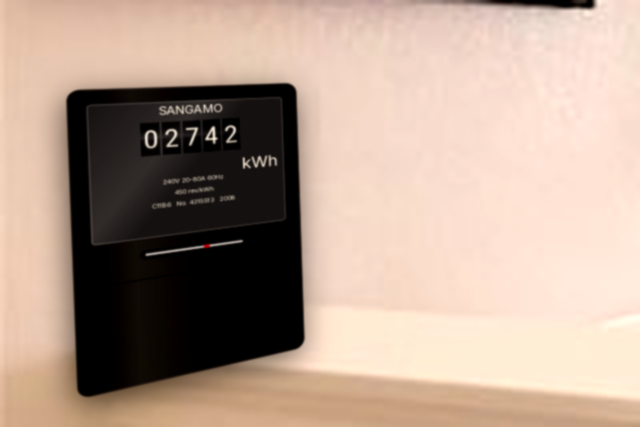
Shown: 2742 kWh
